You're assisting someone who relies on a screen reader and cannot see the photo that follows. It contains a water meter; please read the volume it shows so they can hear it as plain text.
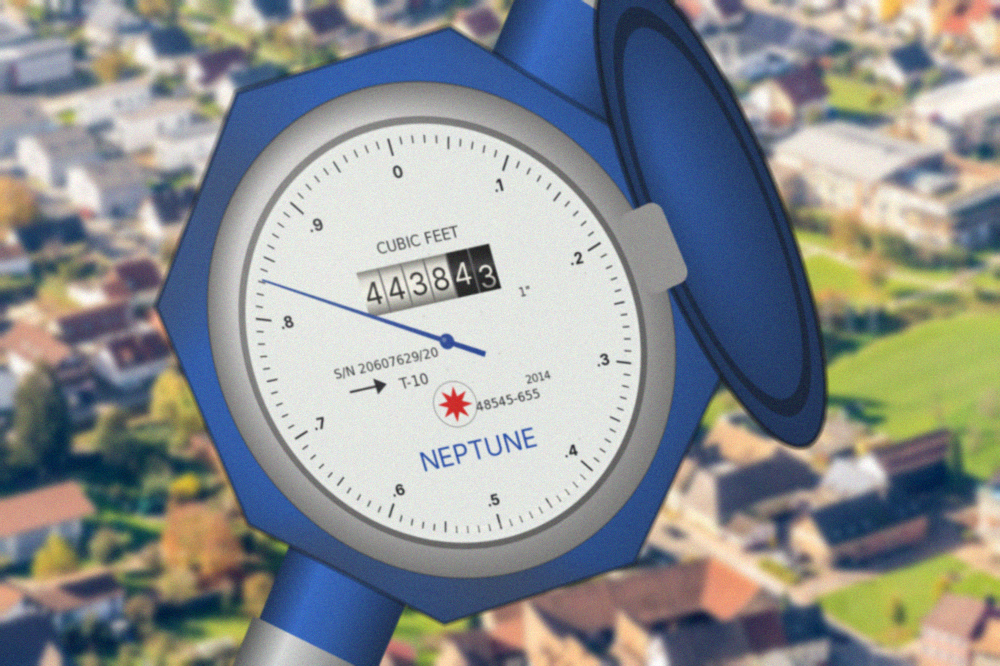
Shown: 443842.83 ft³
